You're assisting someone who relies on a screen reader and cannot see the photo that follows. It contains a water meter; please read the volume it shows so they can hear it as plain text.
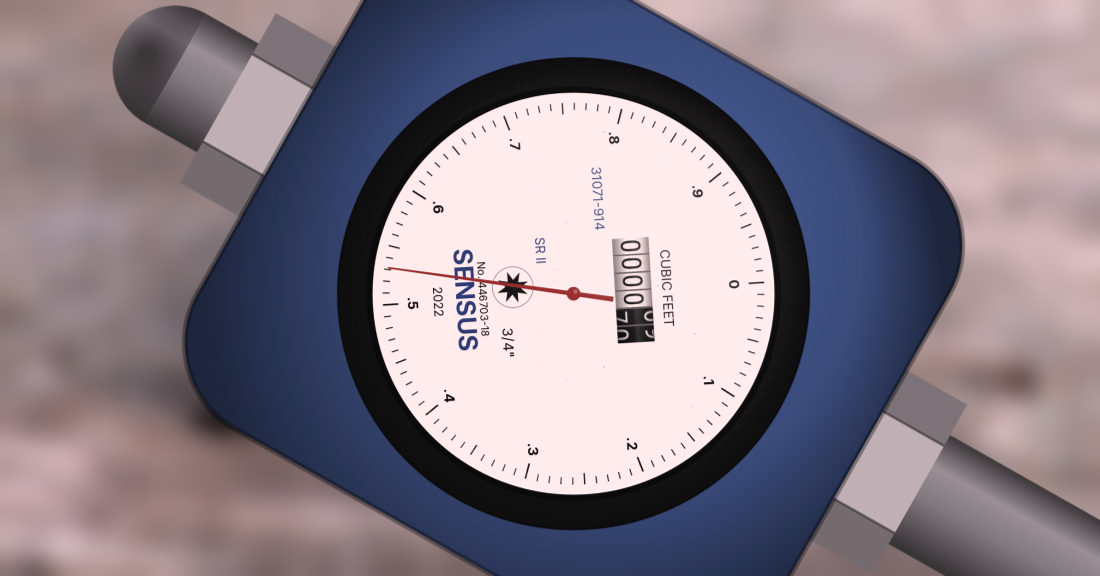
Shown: 69.53 ft³
